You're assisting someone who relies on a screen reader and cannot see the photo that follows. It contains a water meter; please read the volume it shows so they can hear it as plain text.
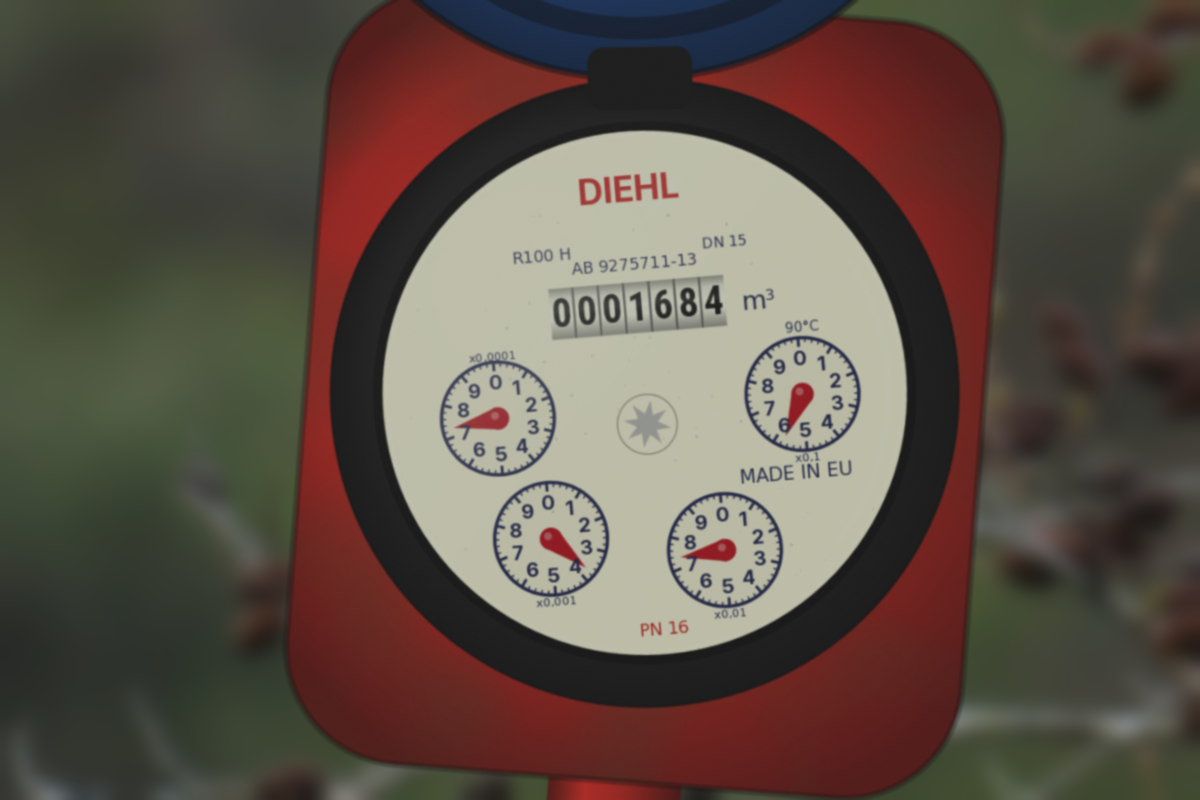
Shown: 1684.5737 m³
